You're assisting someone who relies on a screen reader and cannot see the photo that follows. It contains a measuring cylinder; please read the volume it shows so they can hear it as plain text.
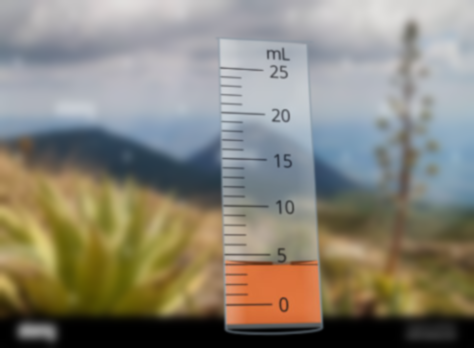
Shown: 4 mL
